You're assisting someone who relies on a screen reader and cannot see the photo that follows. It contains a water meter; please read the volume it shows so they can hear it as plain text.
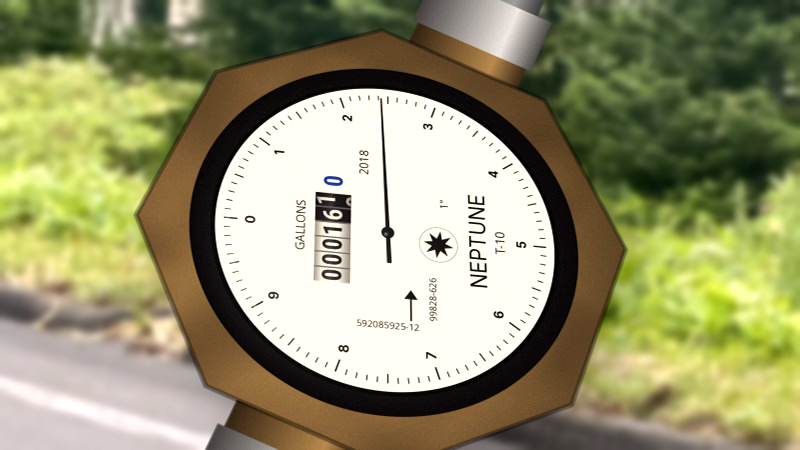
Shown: 1612.4 gal
